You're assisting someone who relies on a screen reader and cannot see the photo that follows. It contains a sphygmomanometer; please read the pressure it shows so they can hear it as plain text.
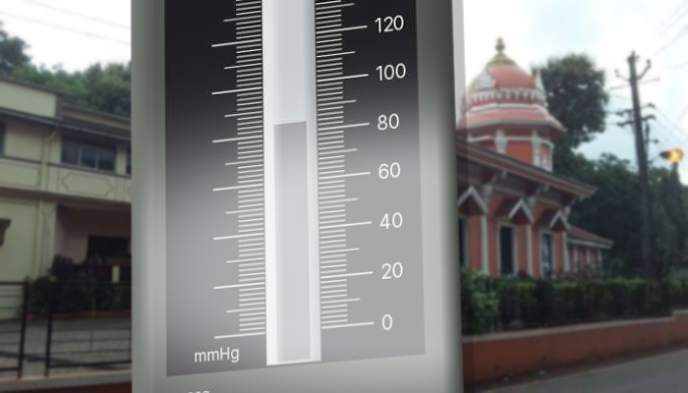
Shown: 84 mmHg
